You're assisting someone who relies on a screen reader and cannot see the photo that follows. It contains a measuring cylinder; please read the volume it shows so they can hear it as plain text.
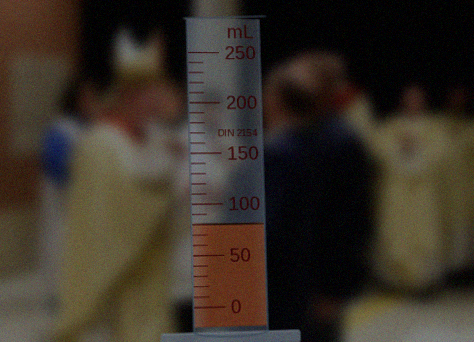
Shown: 80 mL
